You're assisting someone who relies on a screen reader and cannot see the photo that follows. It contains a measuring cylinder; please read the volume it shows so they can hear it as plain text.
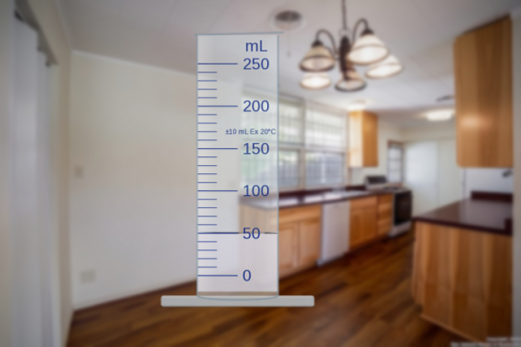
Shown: 50 mL
